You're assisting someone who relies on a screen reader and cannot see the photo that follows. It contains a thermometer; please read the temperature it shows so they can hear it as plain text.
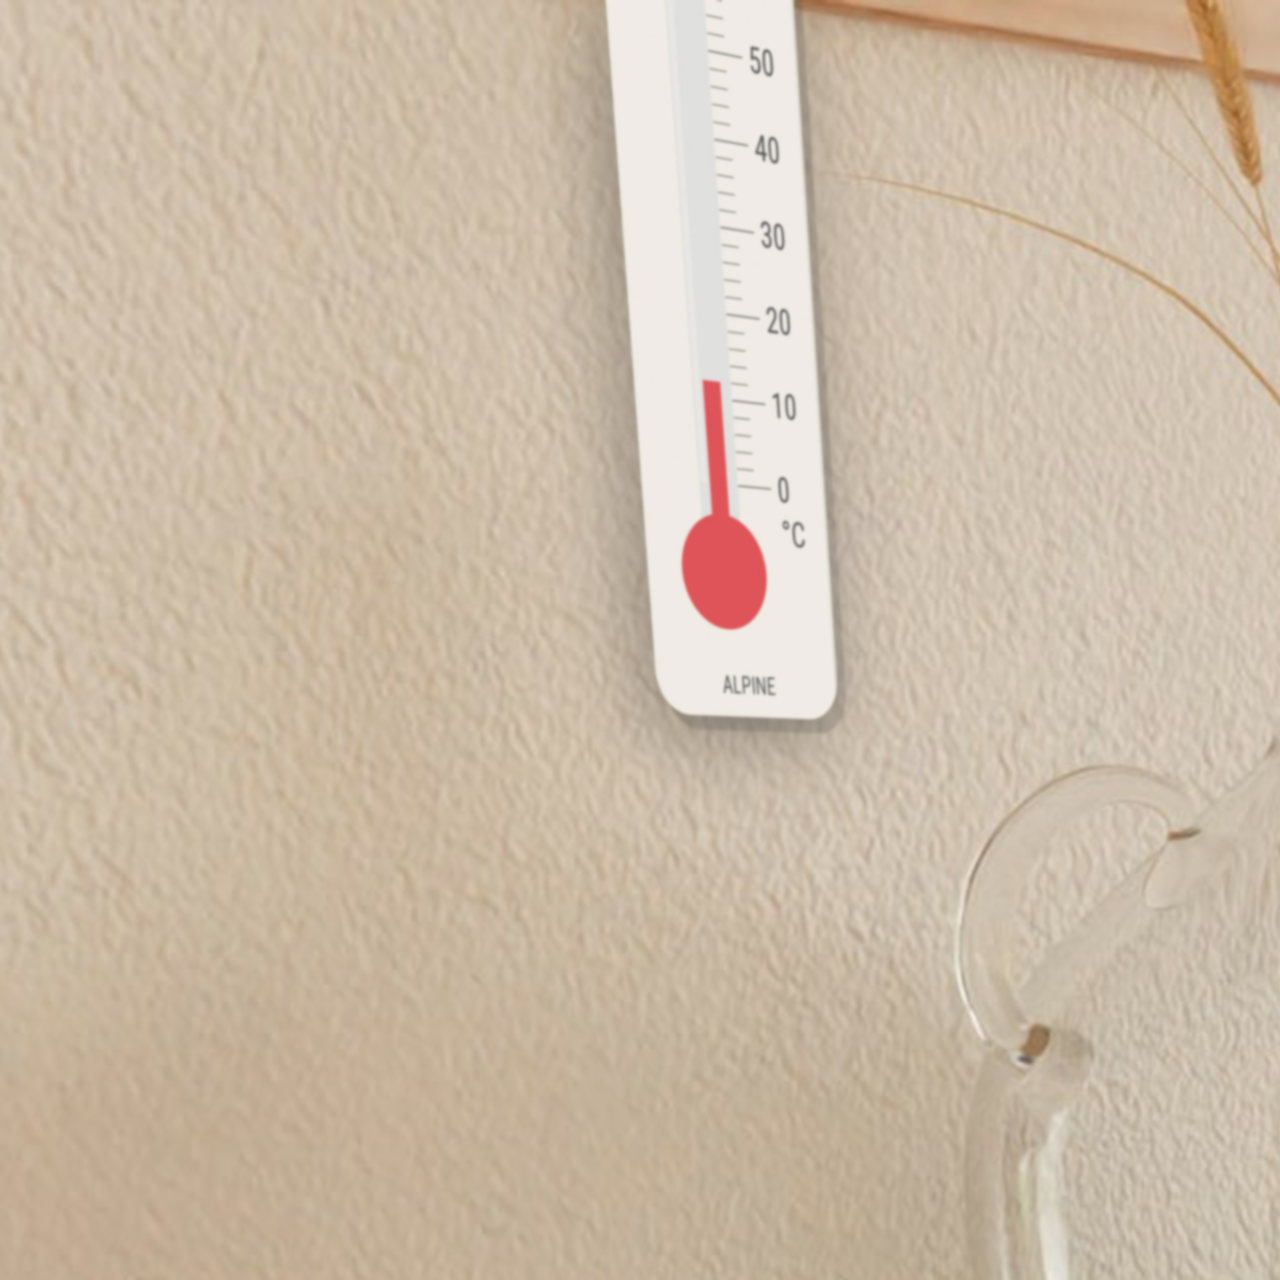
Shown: 12 °C
